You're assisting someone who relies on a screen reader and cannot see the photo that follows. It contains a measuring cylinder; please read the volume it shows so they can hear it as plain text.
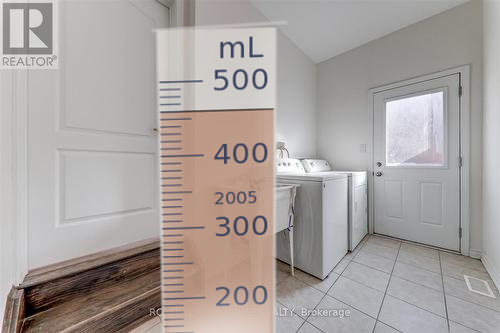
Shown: 460 mL
